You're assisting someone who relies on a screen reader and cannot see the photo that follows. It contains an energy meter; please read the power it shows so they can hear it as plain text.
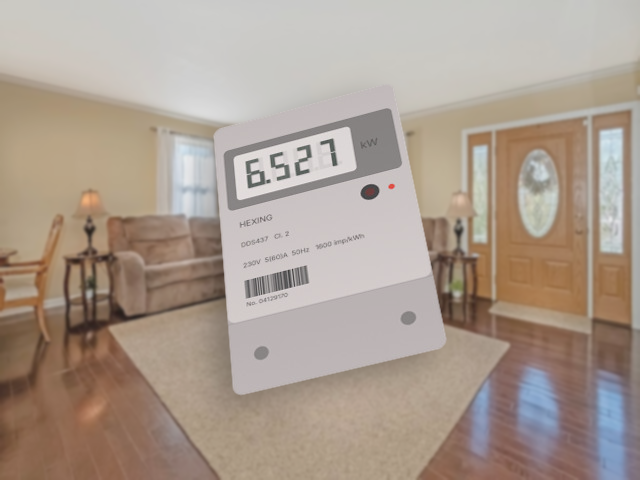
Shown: 6.527 kW
